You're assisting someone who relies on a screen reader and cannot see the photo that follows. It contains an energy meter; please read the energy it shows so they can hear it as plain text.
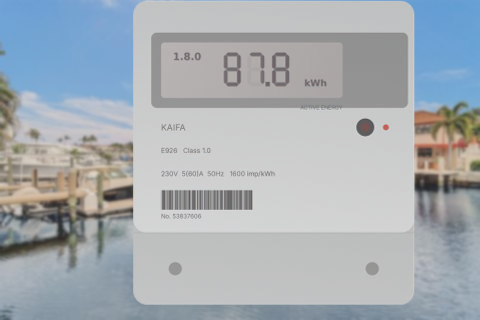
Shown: 87.8 kWh
